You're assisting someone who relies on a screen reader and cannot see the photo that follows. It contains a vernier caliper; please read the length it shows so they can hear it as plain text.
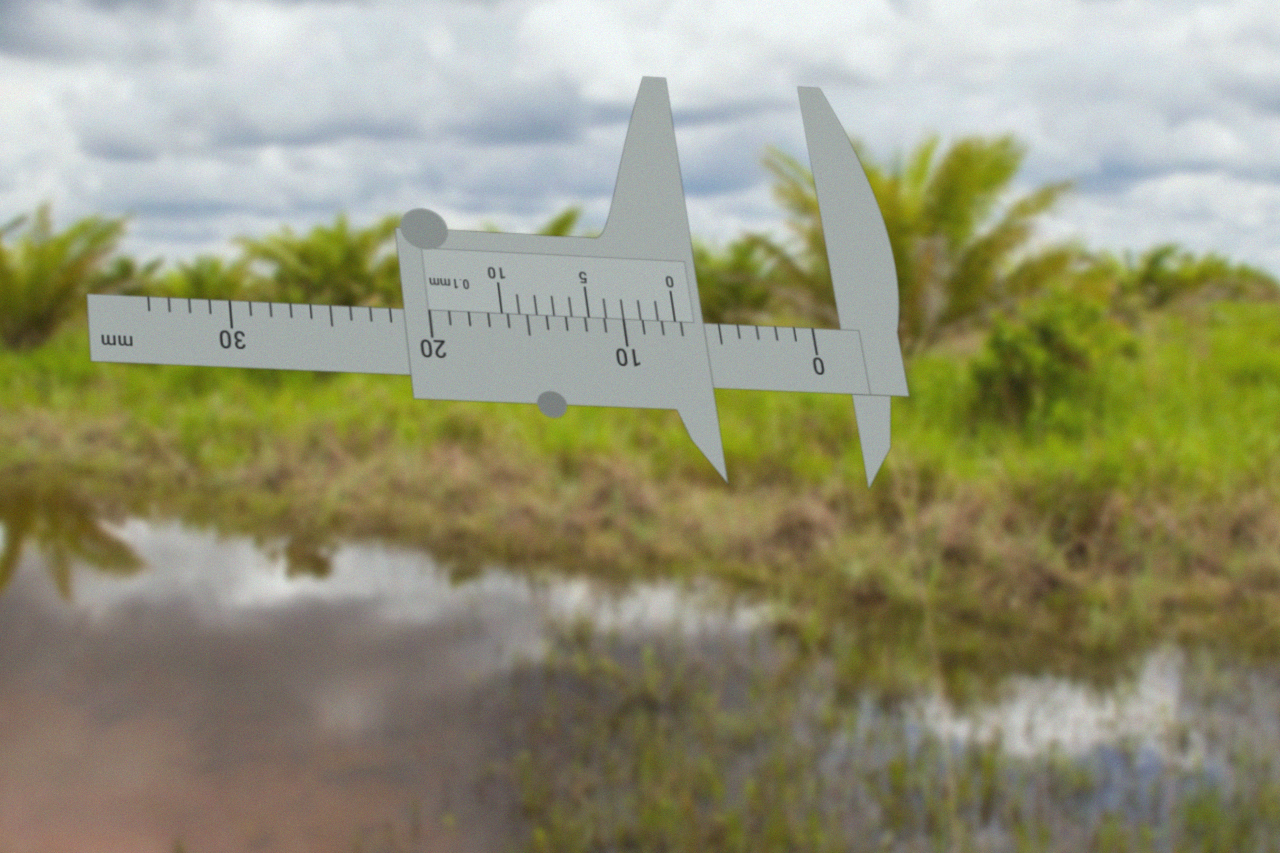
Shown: 7.3 mm
